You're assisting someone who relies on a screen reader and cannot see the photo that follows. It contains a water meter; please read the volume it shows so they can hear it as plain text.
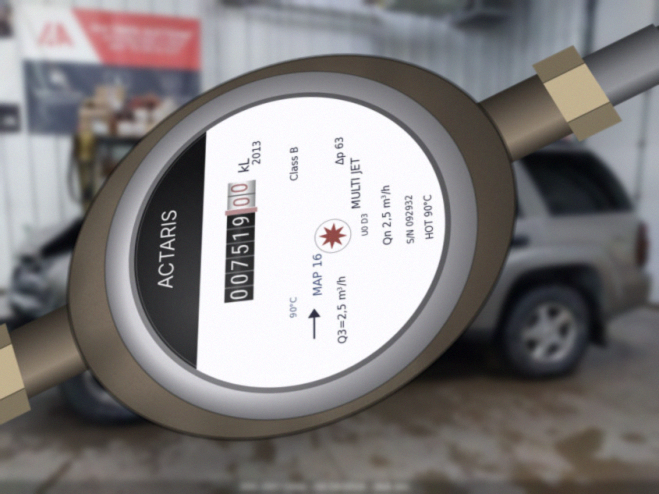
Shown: 7519.00 kL
